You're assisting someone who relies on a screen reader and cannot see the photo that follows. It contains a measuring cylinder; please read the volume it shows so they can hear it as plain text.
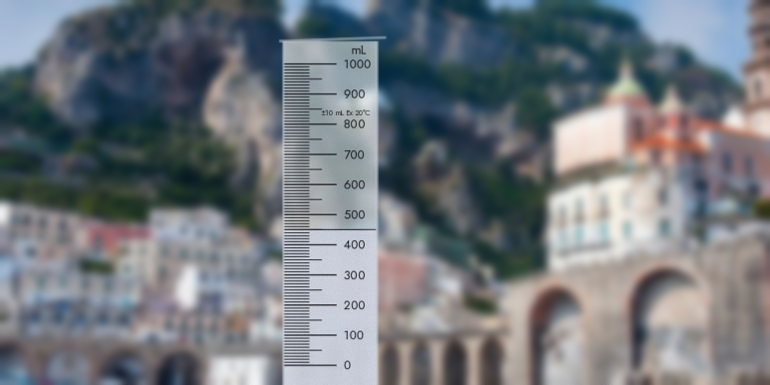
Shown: 450 mL
